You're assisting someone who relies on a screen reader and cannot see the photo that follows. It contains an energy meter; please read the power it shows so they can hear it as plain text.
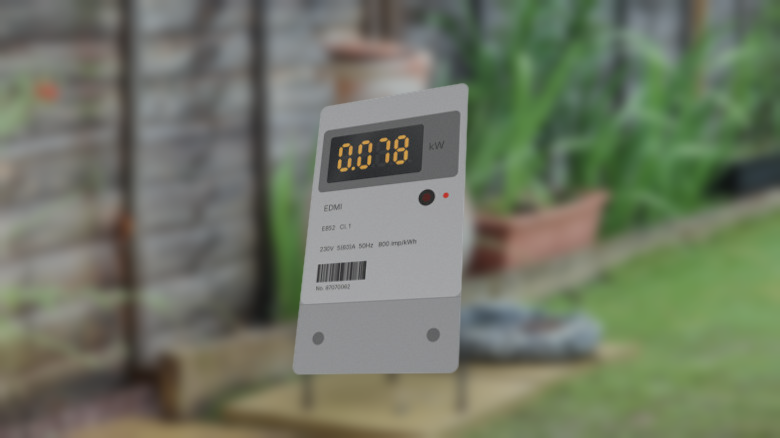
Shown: 0.078 kW
